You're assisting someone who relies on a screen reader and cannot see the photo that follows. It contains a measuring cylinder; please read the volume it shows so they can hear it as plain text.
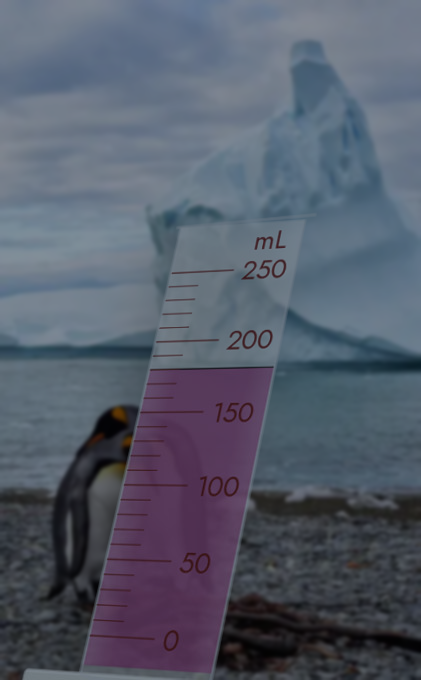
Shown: 180 mL
